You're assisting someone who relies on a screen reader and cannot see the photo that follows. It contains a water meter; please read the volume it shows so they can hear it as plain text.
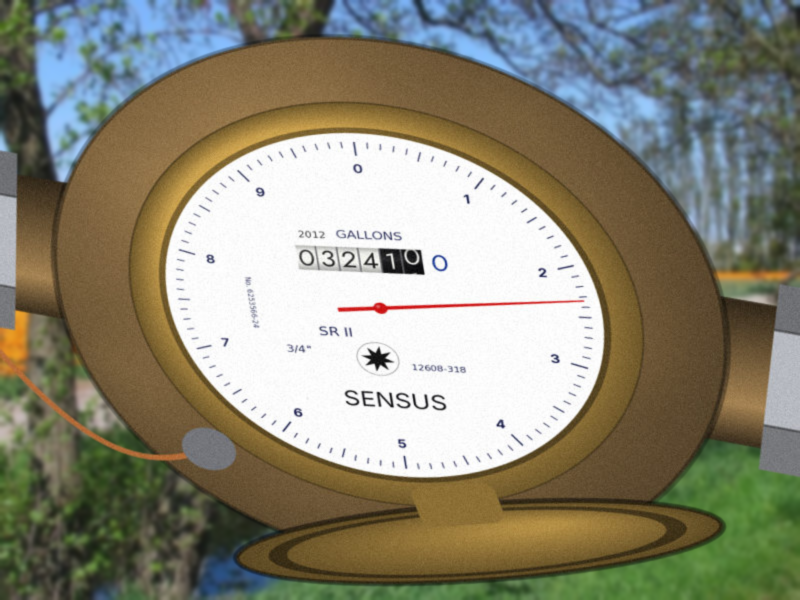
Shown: 324102.3 gal
